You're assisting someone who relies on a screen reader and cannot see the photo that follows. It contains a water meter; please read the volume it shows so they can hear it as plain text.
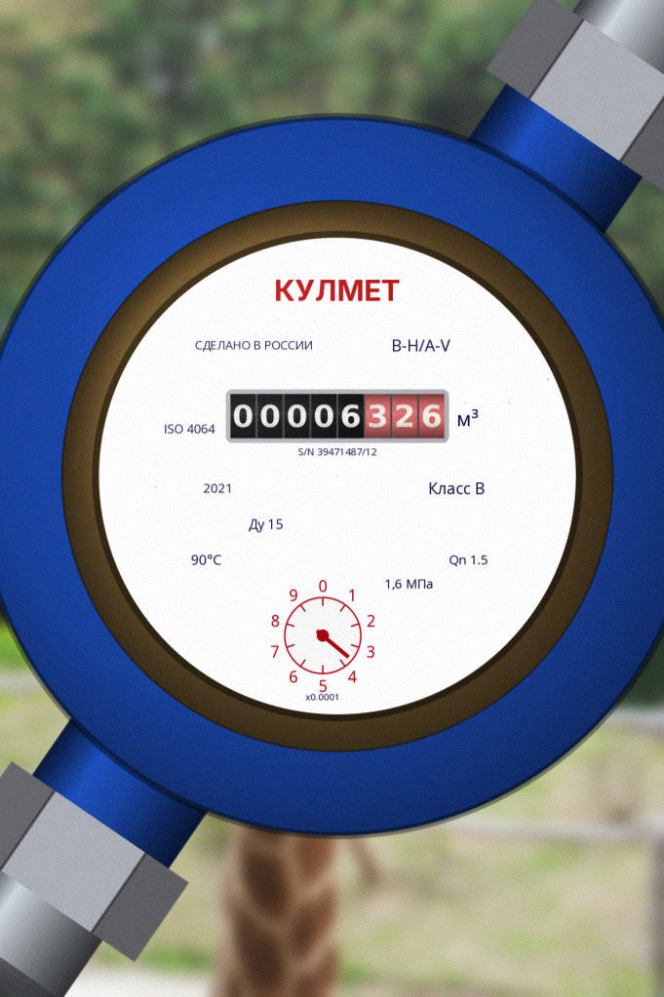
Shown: 6.3263 m³
